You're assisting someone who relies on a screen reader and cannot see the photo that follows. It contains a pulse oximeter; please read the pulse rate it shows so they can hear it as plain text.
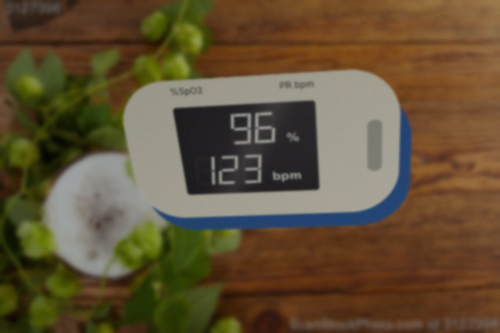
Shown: 123 bpm
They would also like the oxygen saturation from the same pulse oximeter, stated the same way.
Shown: 96 %
